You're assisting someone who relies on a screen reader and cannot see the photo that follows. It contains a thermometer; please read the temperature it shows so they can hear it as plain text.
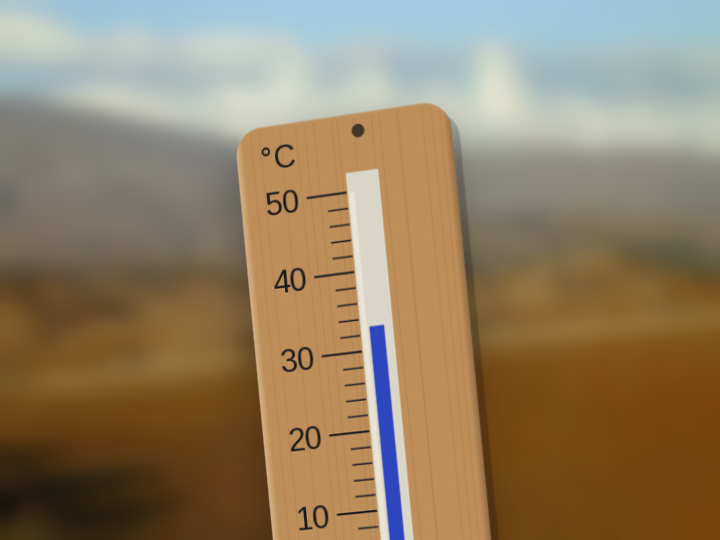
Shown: 33 °C
